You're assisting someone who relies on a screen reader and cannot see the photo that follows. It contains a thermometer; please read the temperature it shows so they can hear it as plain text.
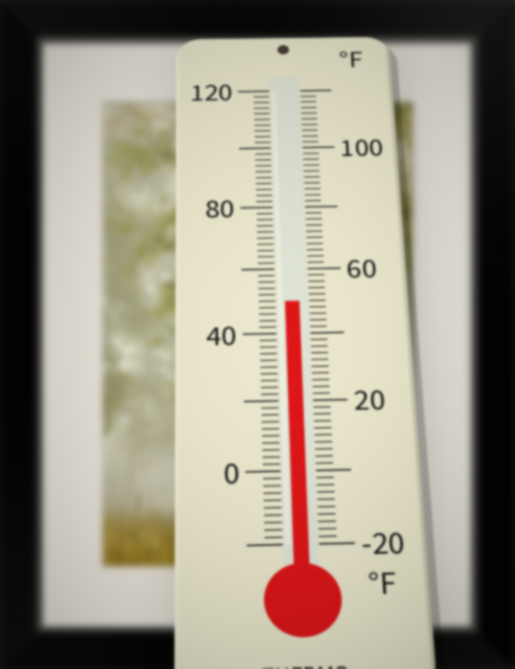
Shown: 50 °F
